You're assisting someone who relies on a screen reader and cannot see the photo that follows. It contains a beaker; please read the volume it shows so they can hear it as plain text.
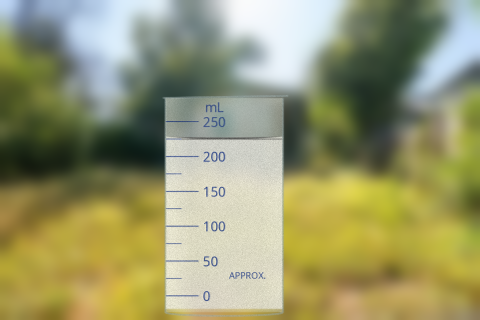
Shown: 225 mL
